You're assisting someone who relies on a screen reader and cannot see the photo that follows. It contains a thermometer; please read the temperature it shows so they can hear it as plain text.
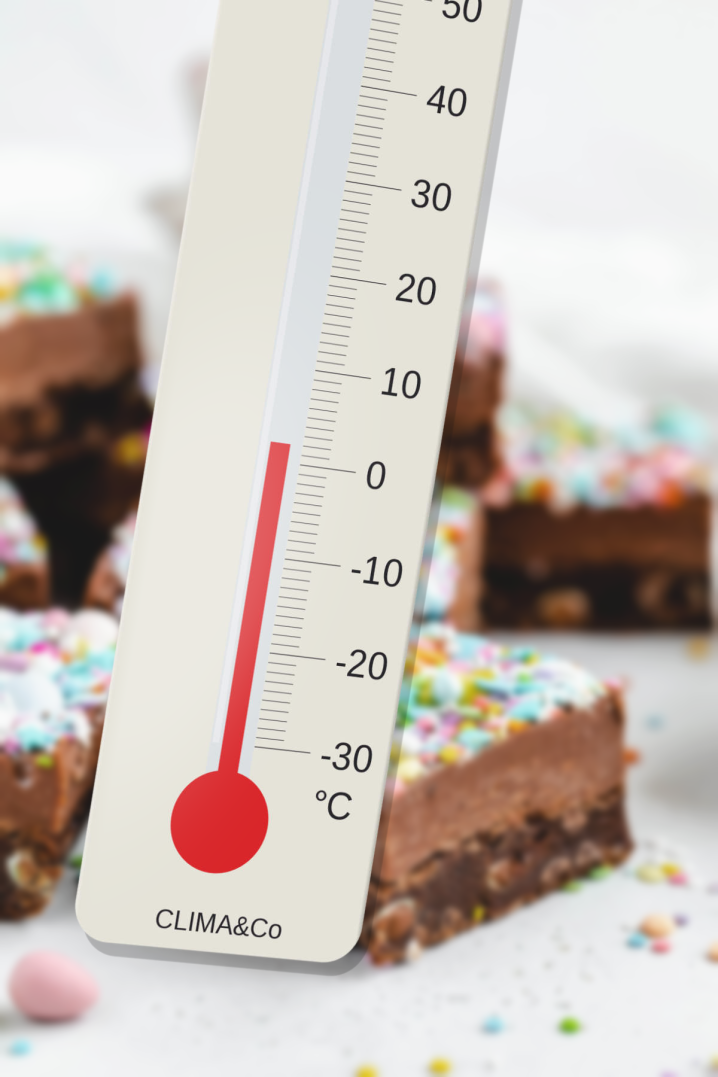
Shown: 2 °C
